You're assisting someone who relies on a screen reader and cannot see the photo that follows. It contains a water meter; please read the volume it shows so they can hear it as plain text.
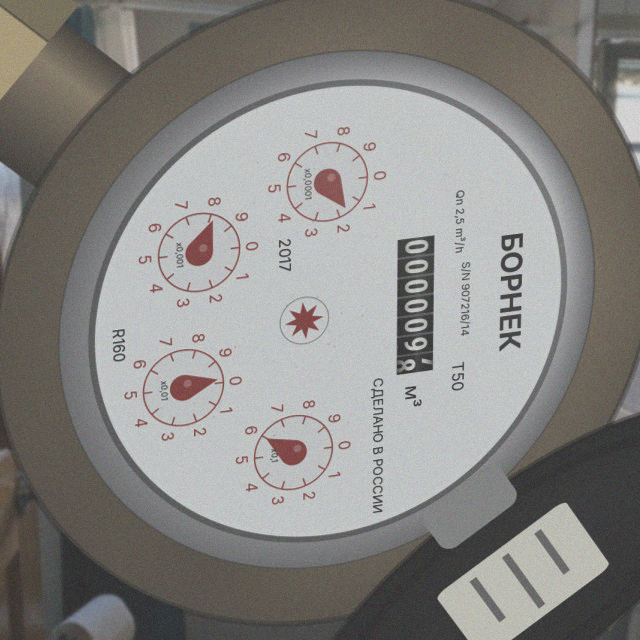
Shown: 97.5981 m³
